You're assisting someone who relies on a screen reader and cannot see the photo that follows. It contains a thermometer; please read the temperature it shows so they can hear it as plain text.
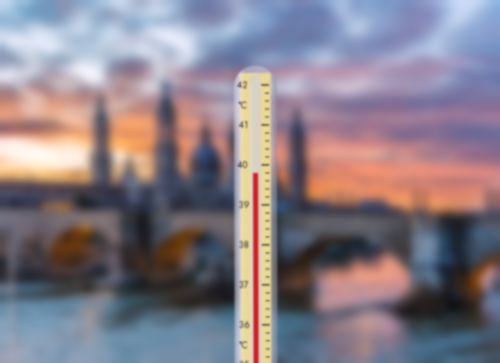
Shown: 39.8 °C
